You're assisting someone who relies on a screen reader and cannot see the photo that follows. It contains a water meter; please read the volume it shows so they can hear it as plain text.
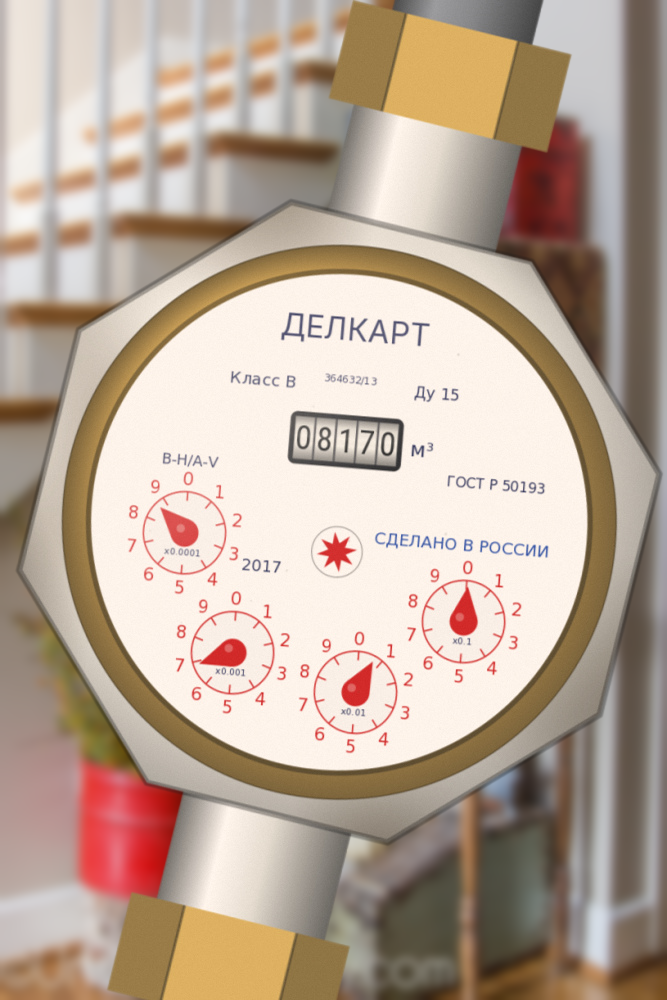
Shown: 8170.0068 m³
